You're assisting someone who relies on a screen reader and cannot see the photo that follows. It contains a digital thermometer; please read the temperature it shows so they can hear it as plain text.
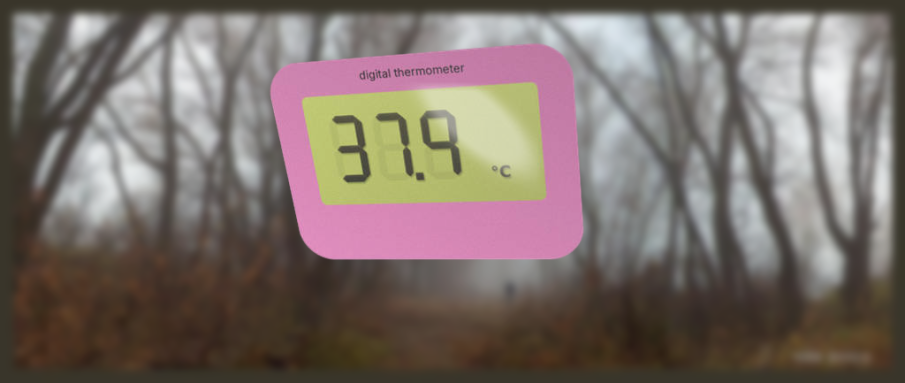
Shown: 37.9 °C
